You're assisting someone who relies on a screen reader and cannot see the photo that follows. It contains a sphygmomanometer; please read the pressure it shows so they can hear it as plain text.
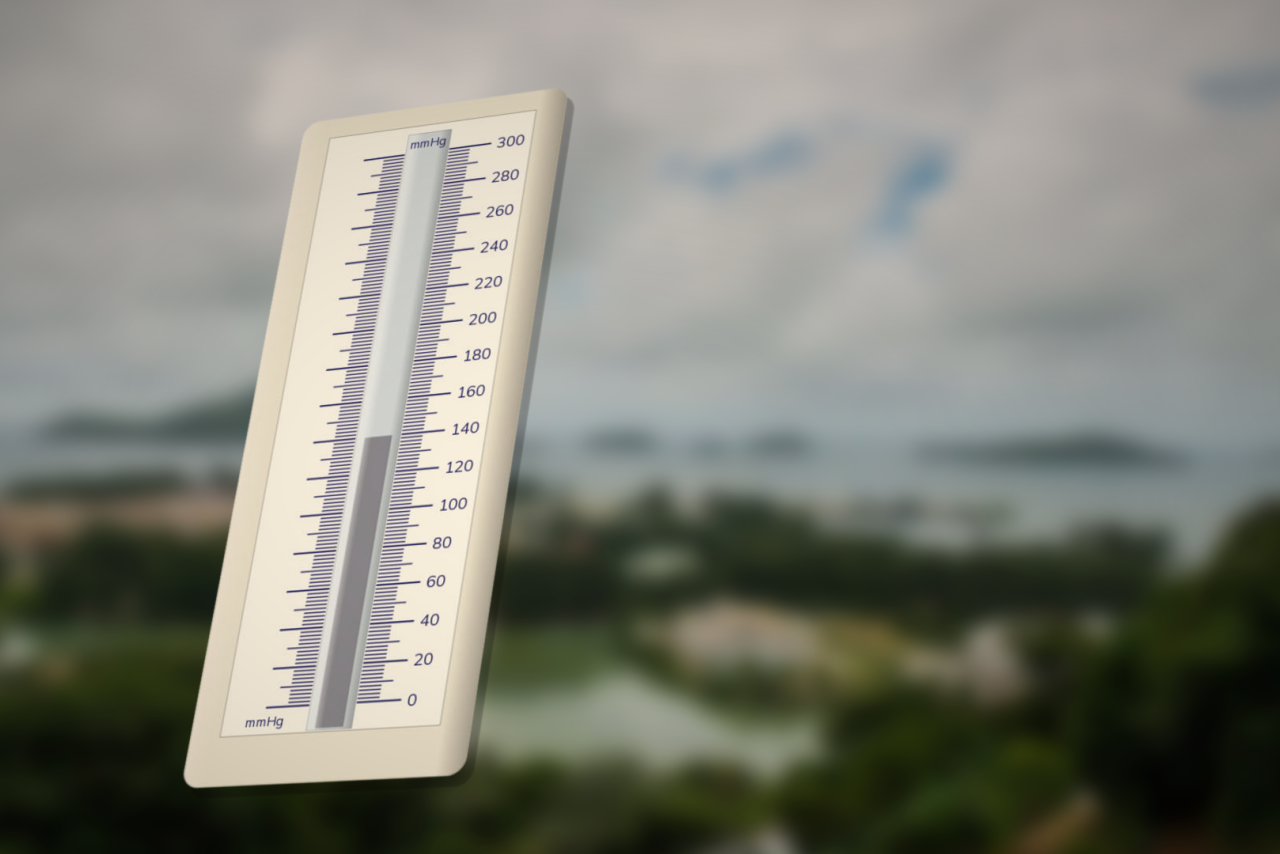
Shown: 140 mmHg
